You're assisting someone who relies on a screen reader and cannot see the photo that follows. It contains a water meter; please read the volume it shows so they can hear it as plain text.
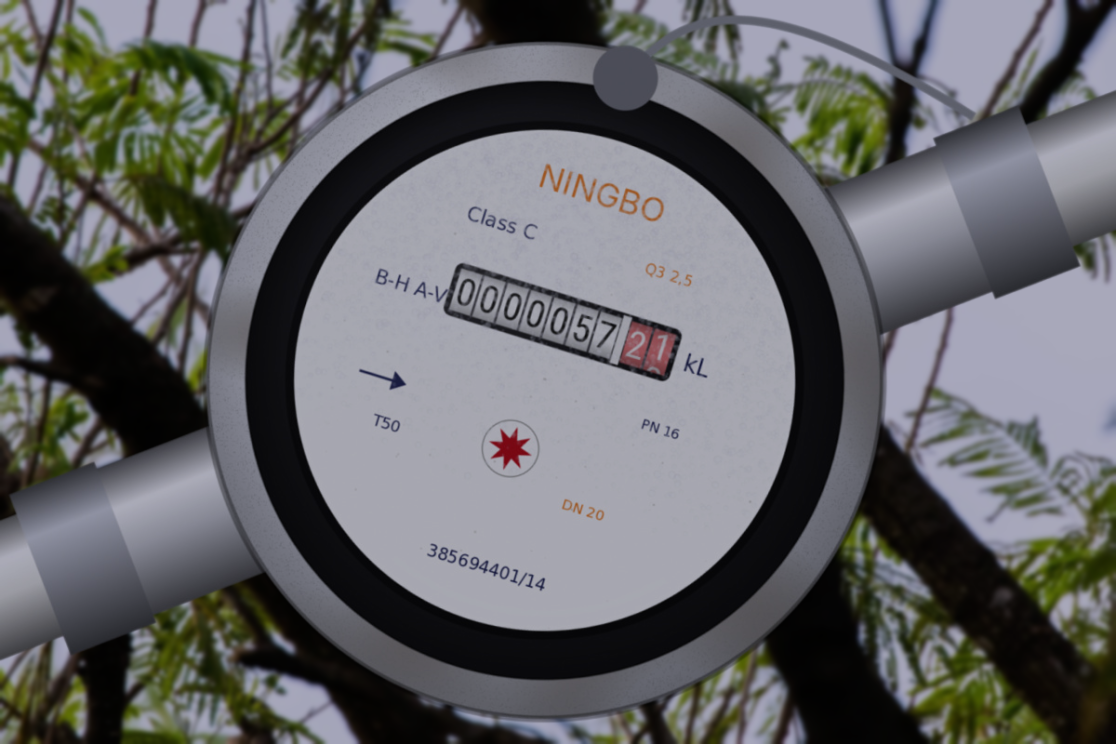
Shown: 57.21 kL
